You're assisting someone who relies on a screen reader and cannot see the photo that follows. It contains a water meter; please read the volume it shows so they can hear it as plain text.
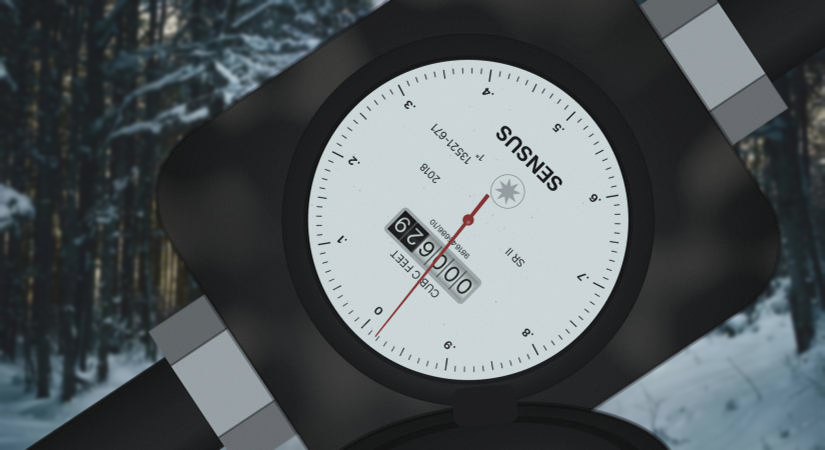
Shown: 628.98 ft³
